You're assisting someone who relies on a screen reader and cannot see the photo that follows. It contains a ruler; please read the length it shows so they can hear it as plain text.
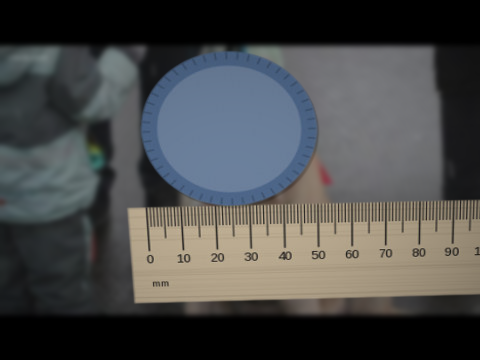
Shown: 50 mm
